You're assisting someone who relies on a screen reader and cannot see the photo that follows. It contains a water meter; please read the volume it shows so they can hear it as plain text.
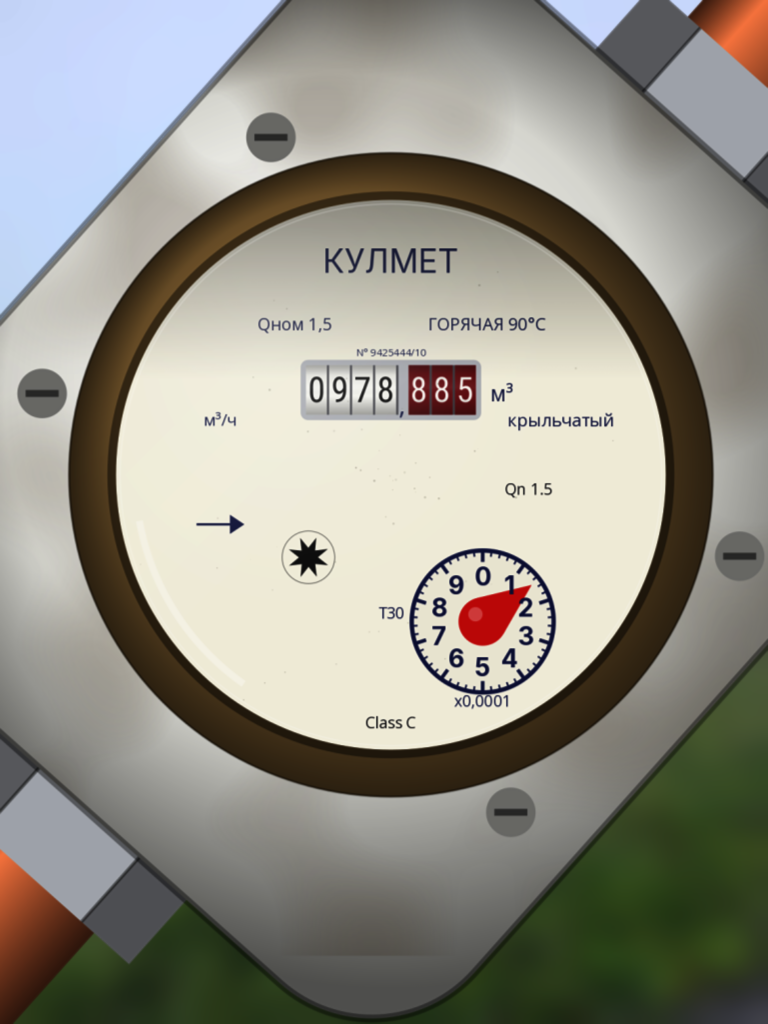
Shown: 978.8851 m³
